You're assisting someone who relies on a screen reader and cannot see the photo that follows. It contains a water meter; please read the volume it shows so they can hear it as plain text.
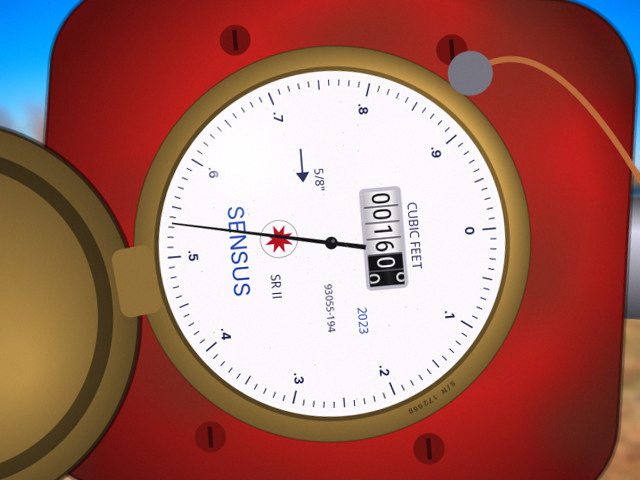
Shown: 1608.53 ft³
